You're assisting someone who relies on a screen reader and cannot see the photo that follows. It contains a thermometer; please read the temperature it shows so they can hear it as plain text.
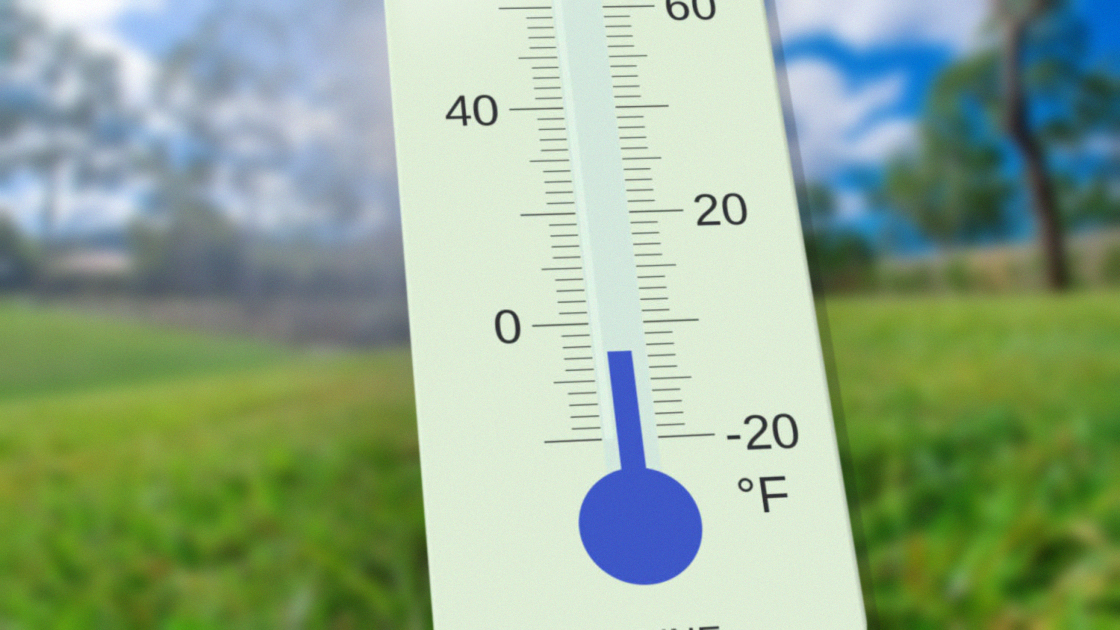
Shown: -5 °F
